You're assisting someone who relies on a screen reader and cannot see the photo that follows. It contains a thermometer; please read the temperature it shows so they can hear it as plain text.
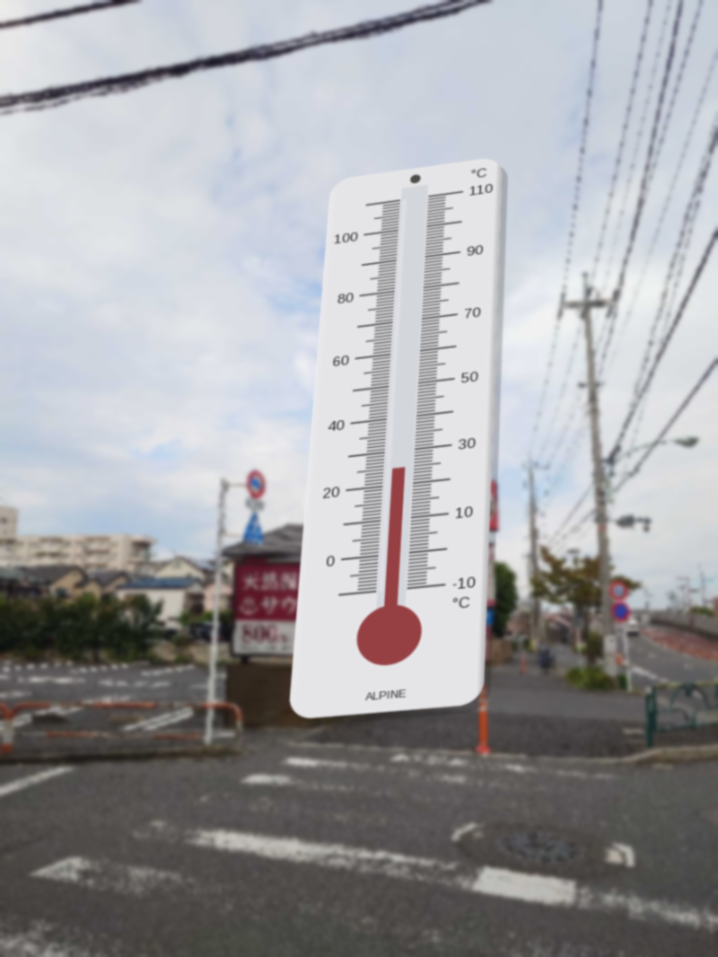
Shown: 25 °C
